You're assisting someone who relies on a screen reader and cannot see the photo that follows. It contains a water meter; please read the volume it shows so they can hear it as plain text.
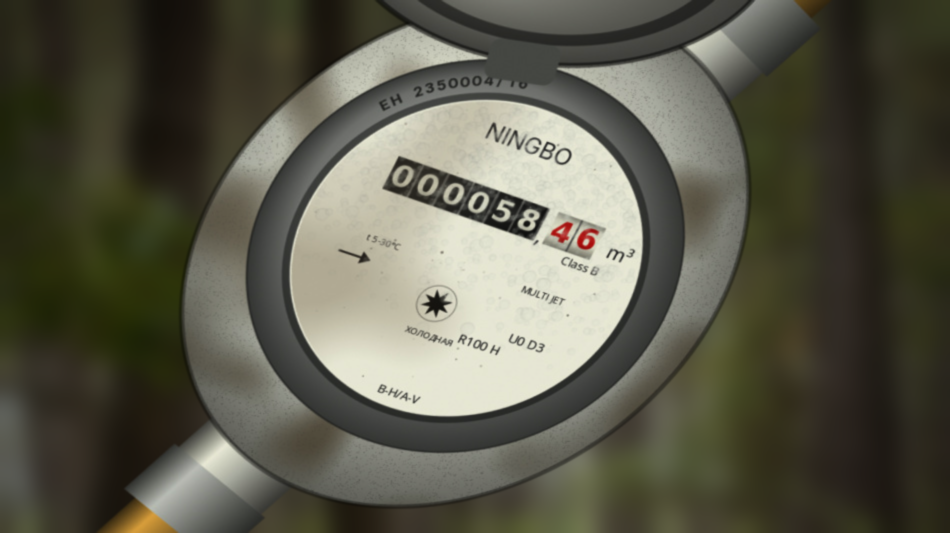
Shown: 58.46 m³
